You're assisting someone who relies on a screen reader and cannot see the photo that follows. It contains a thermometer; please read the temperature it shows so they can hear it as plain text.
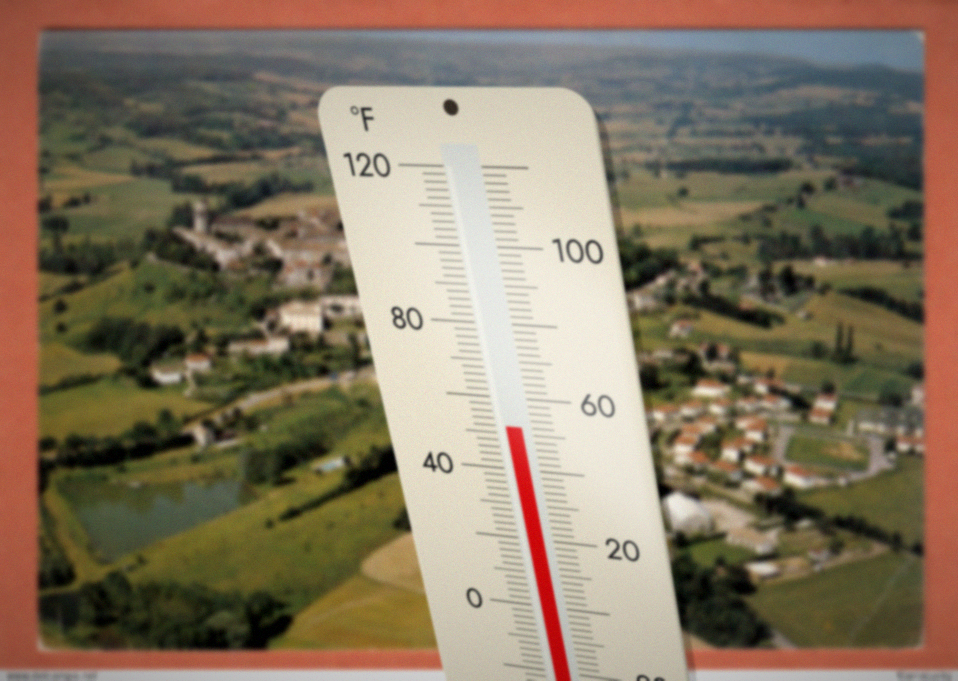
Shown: 52 °F
